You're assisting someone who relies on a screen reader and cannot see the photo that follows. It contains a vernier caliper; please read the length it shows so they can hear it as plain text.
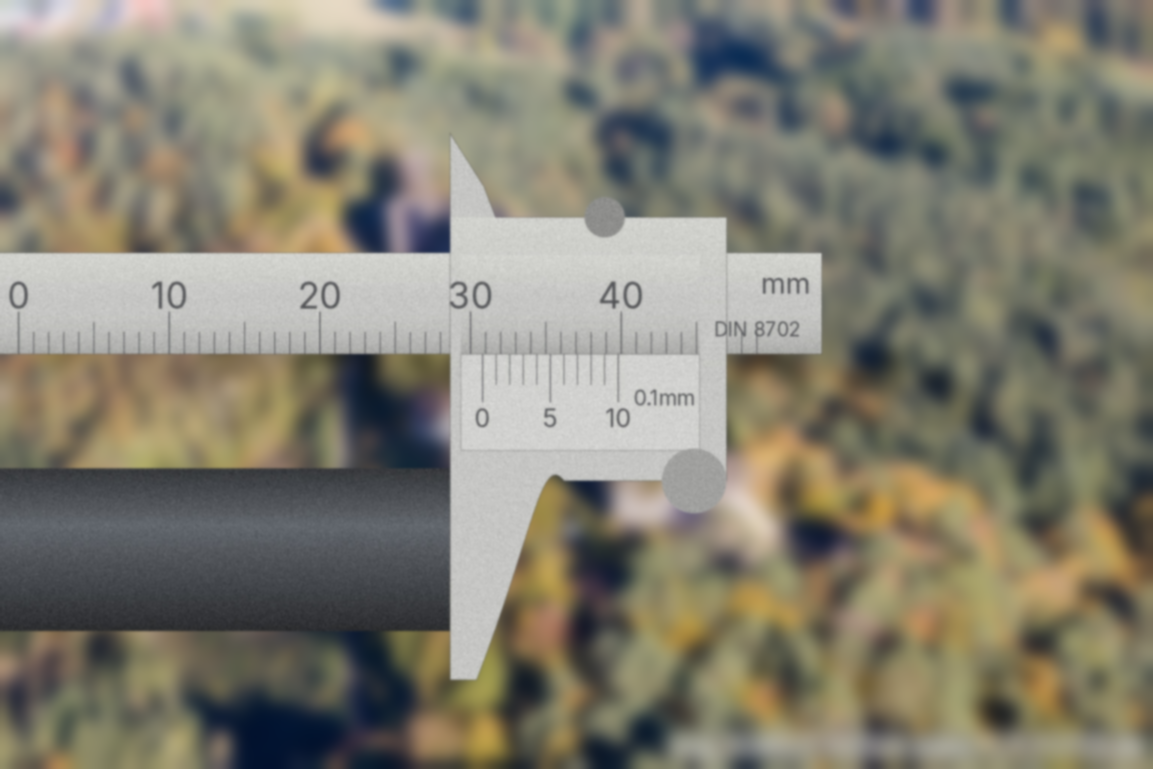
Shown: 30.8 mm
